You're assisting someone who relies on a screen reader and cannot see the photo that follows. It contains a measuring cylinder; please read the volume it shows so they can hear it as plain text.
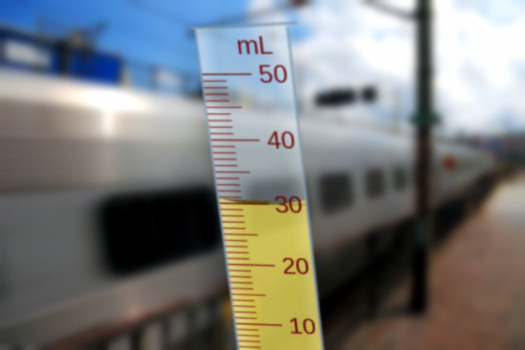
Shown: 30 mL
